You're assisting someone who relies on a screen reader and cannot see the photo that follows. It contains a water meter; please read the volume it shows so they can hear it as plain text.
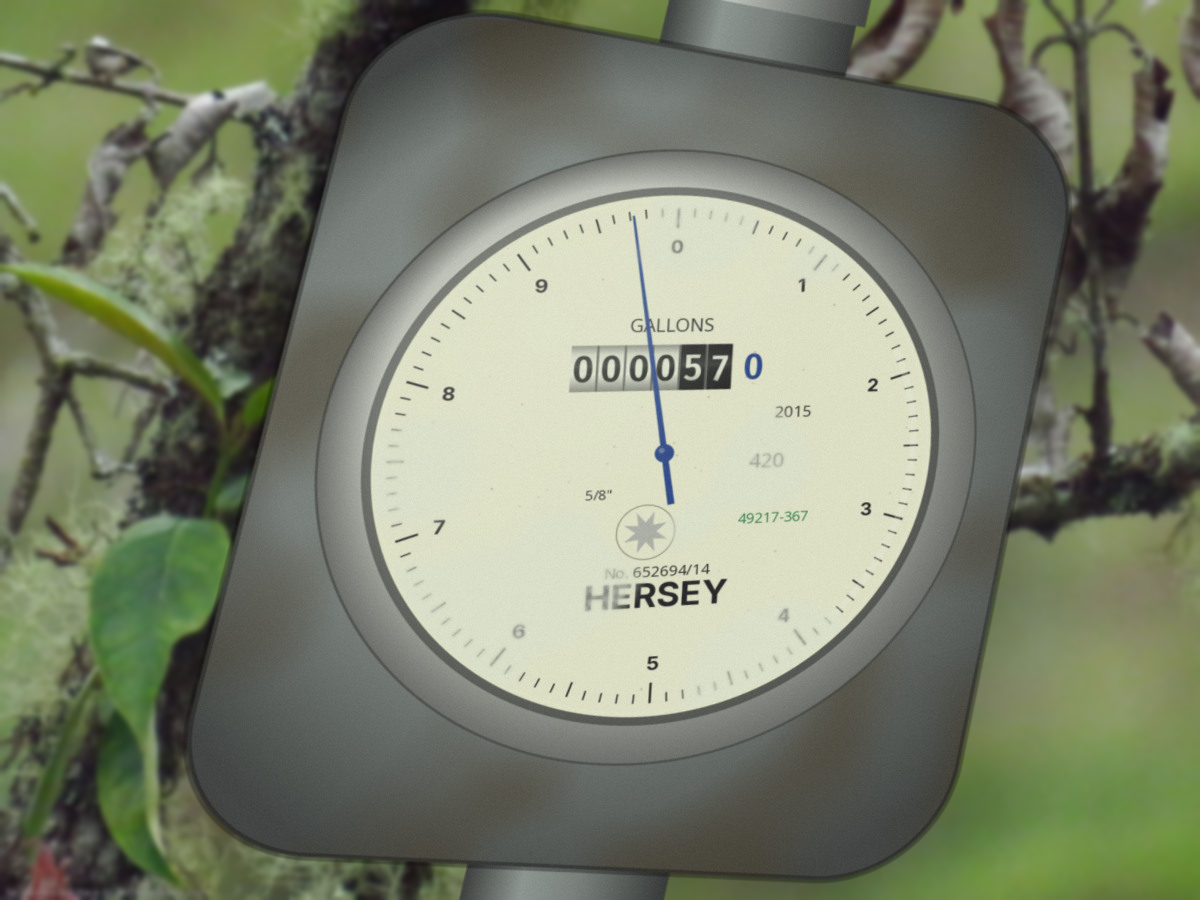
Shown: 569.7 gal
